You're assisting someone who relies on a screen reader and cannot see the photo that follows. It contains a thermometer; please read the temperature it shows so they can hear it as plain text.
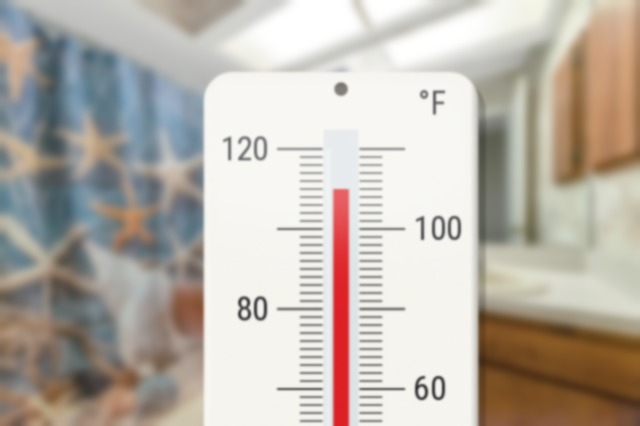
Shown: 110 °F
